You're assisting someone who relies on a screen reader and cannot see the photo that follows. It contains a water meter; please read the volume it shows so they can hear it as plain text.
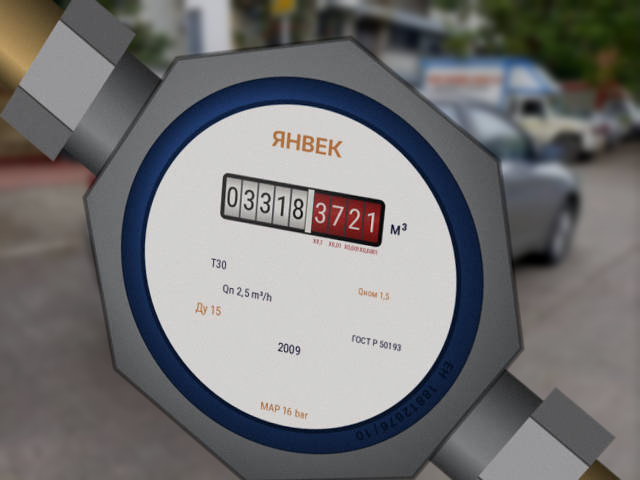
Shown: 3318.3721 m³
